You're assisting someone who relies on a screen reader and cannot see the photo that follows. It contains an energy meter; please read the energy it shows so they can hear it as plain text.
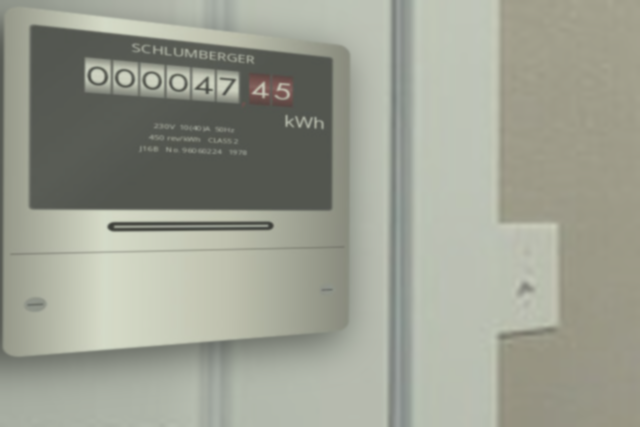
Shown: 47.45 kWh
